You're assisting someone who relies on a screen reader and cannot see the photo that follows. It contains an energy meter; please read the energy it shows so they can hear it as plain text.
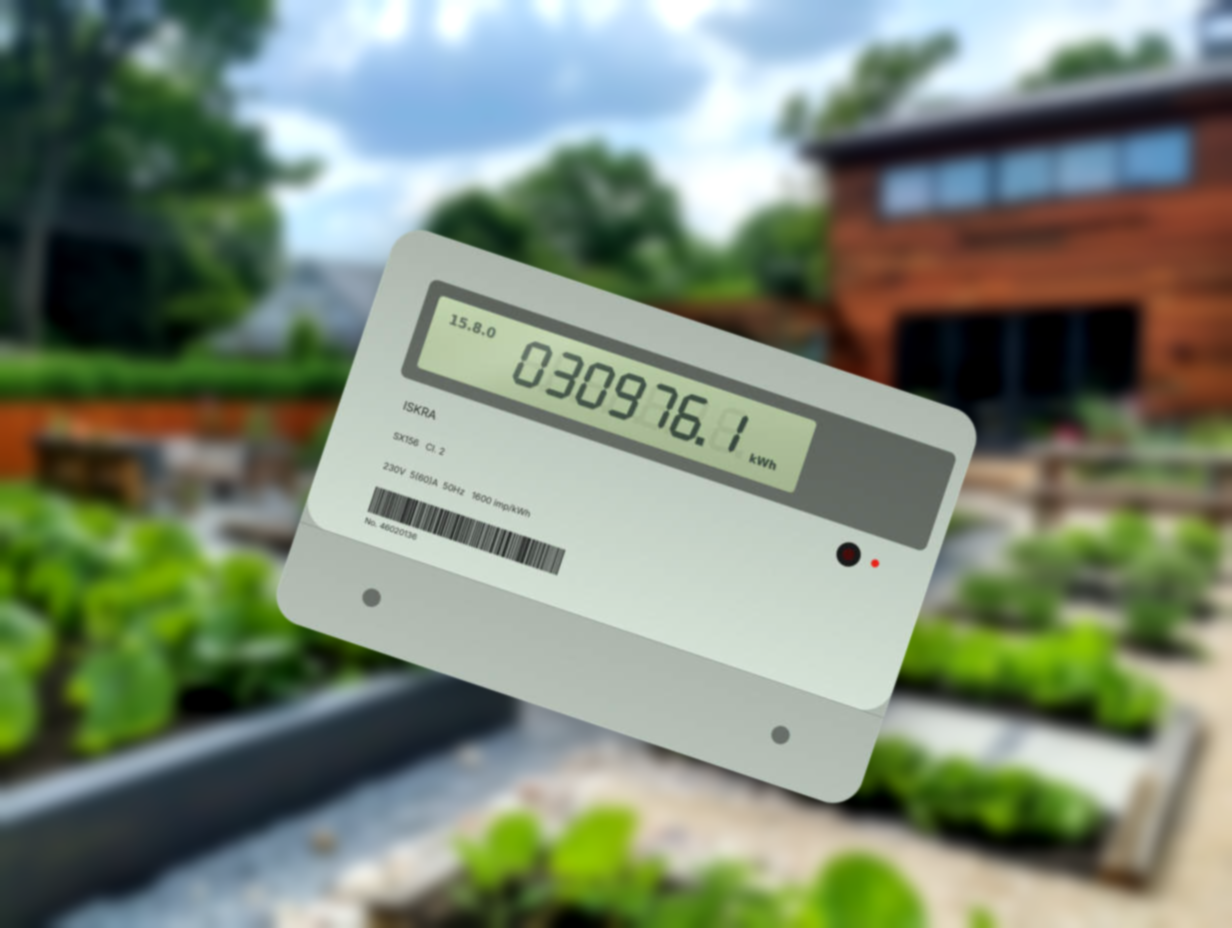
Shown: 30976.1 kWh
